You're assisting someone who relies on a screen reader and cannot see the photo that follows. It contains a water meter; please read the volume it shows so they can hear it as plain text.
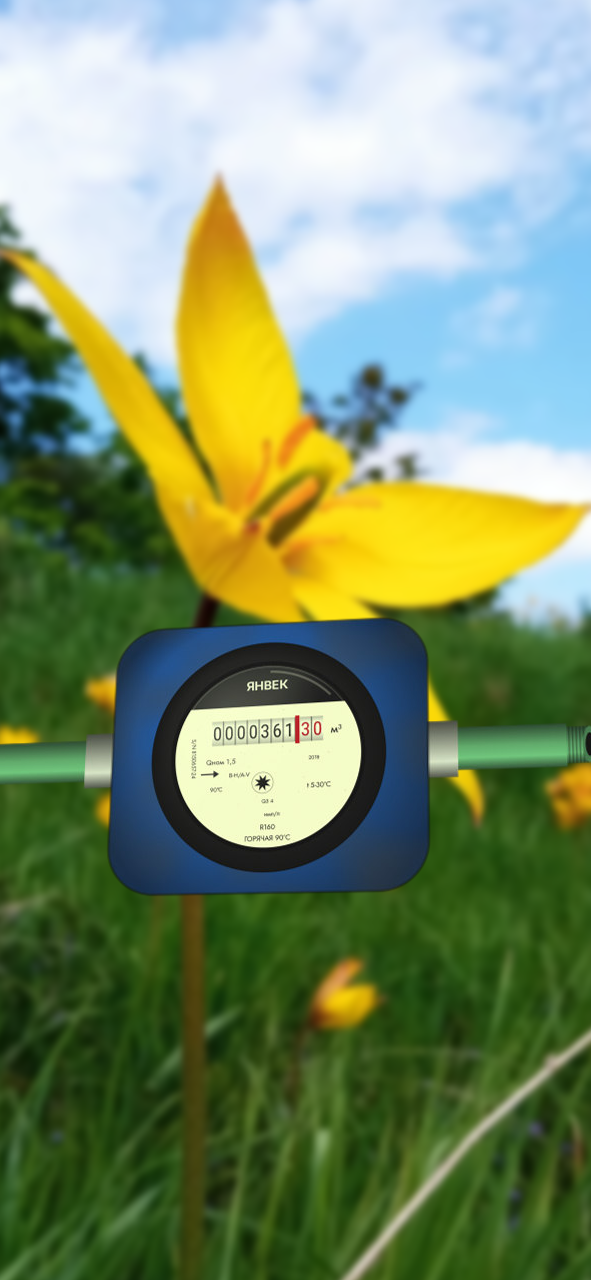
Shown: 361.30 m³
